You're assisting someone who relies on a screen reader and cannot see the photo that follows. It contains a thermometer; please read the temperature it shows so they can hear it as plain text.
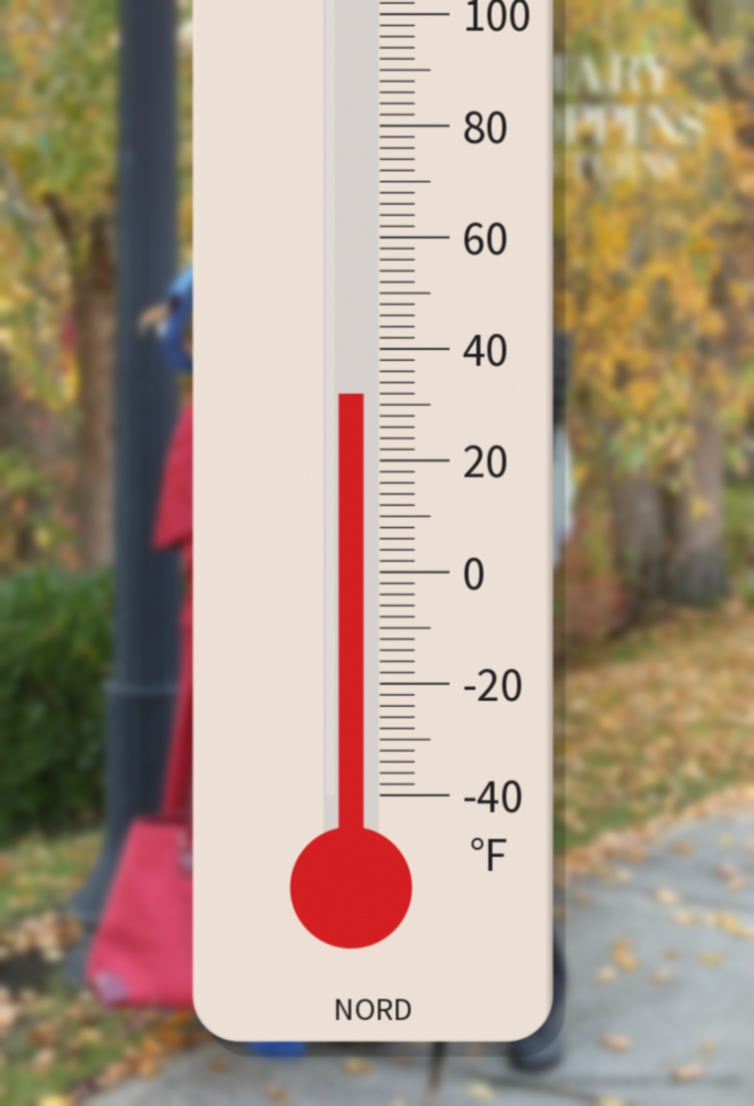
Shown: 32 °F
